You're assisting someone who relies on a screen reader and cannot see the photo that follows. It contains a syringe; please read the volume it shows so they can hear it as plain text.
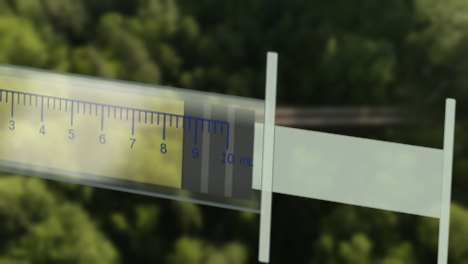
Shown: 8.6 mL
